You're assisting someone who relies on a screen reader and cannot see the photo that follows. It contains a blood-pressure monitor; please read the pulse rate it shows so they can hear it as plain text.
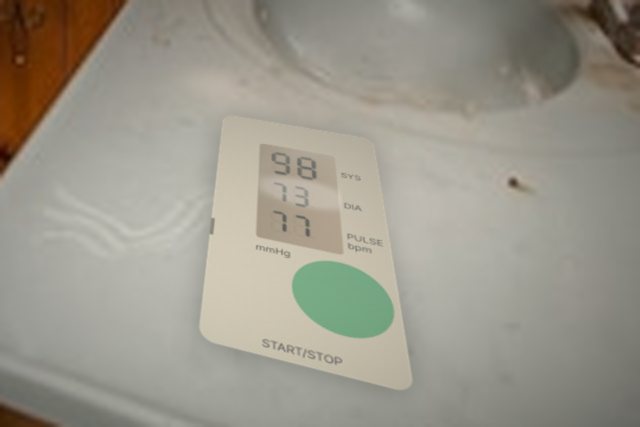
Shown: 77 bpm
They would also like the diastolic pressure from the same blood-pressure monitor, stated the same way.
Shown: 73 mmHg
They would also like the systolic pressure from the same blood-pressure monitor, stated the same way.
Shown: 98 mmHg
